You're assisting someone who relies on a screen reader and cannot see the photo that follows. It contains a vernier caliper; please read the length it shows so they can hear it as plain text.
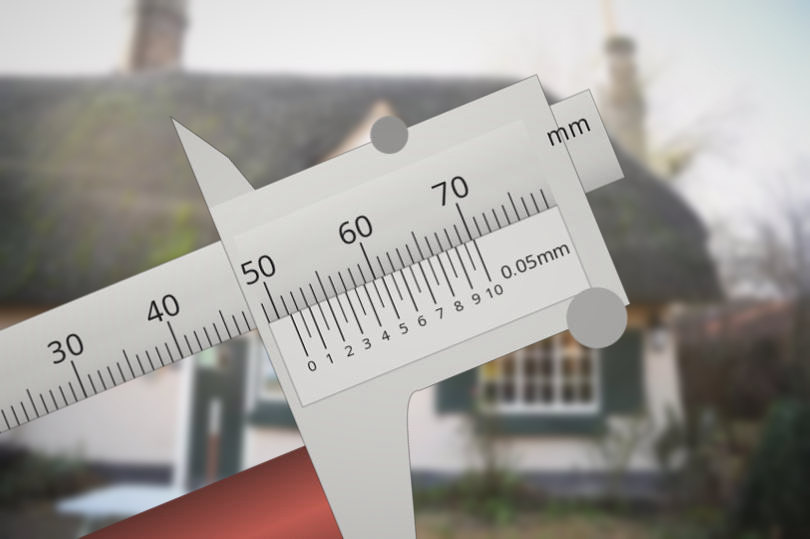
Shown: 51.2 mm
